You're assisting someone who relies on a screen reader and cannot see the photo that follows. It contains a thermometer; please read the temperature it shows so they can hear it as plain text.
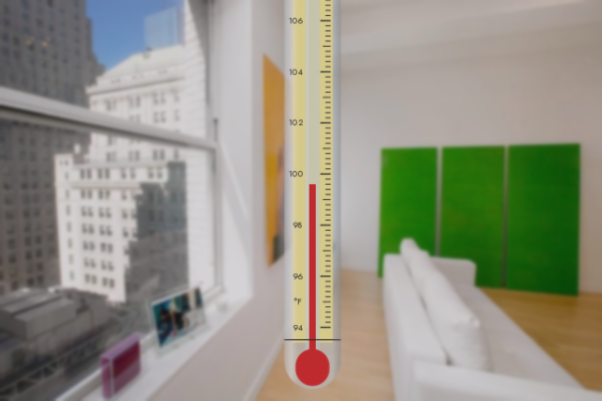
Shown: 99.6 °F
